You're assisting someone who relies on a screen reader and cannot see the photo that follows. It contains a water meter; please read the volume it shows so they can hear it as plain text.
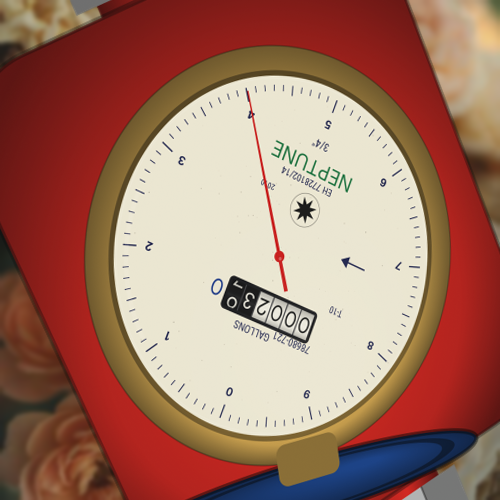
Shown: 2364.0 gal
